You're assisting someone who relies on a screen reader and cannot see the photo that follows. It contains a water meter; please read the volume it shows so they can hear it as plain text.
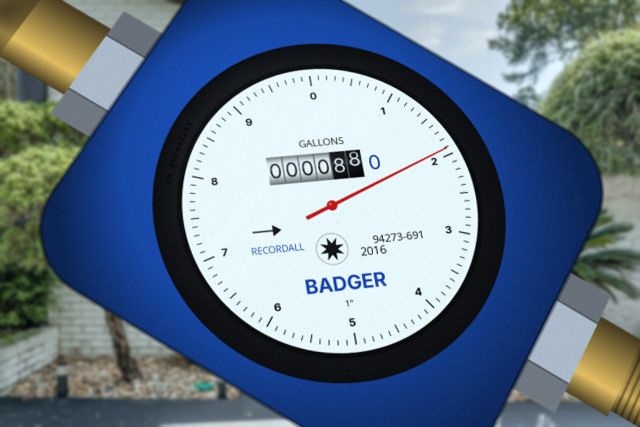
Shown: 881.9 gal
